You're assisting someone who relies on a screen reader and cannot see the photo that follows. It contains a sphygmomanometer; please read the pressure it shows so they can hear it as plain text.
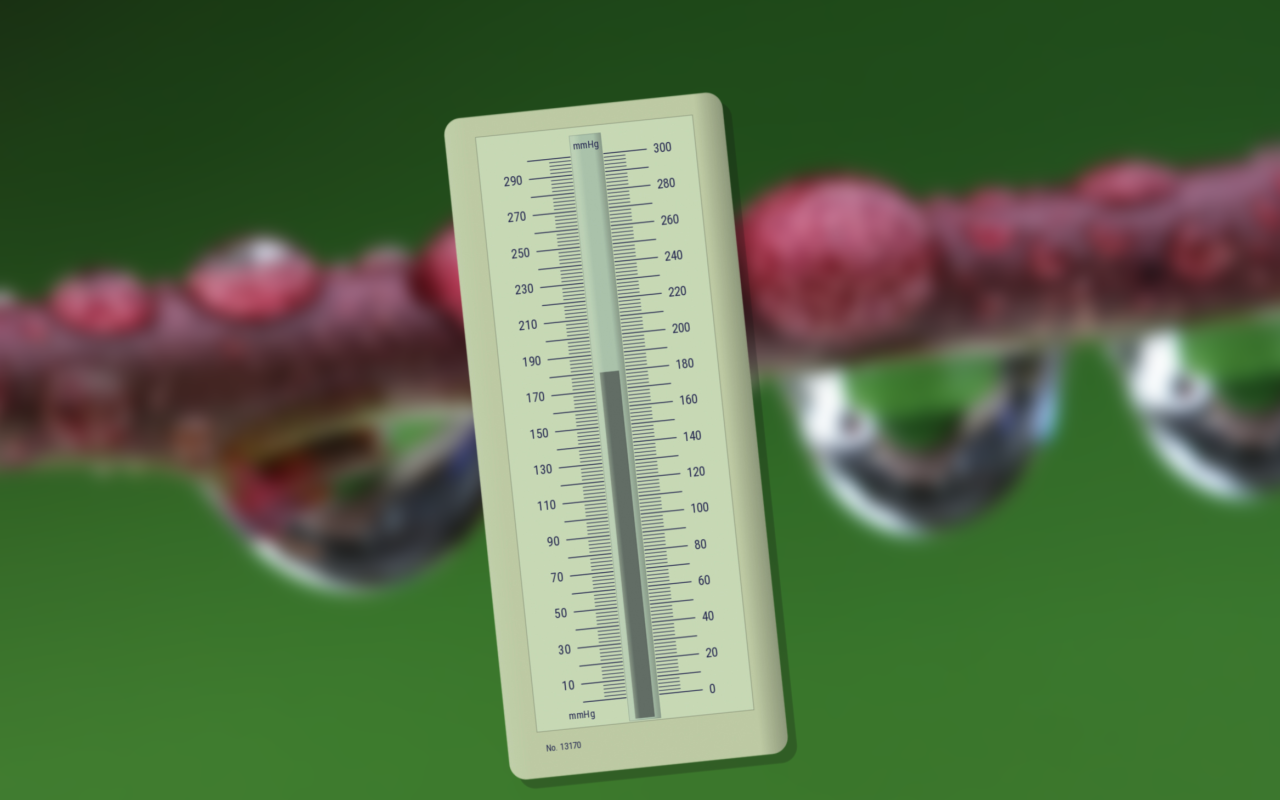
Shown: 180 mmHg
